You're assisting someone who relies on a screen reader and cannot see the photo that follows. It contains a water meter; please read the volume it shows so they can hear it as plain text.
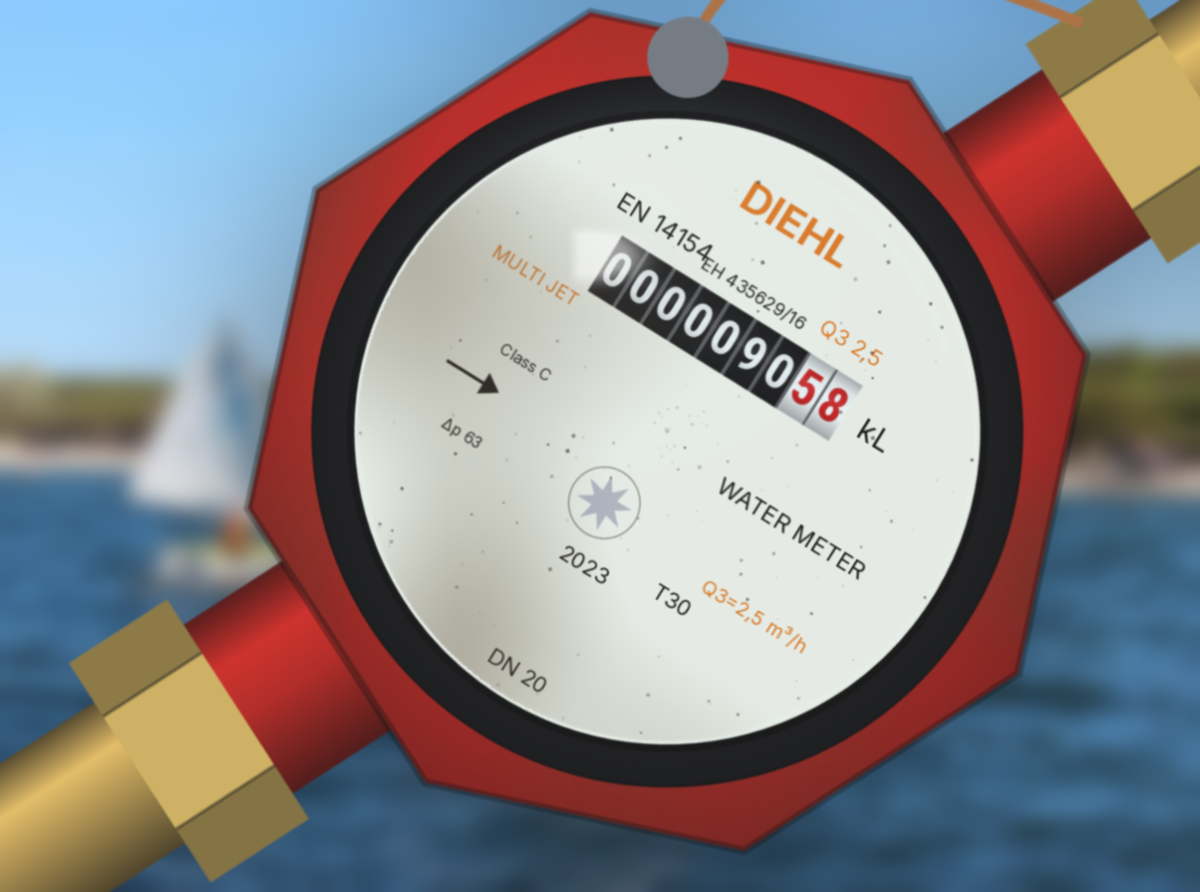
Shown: 90.58 kL
